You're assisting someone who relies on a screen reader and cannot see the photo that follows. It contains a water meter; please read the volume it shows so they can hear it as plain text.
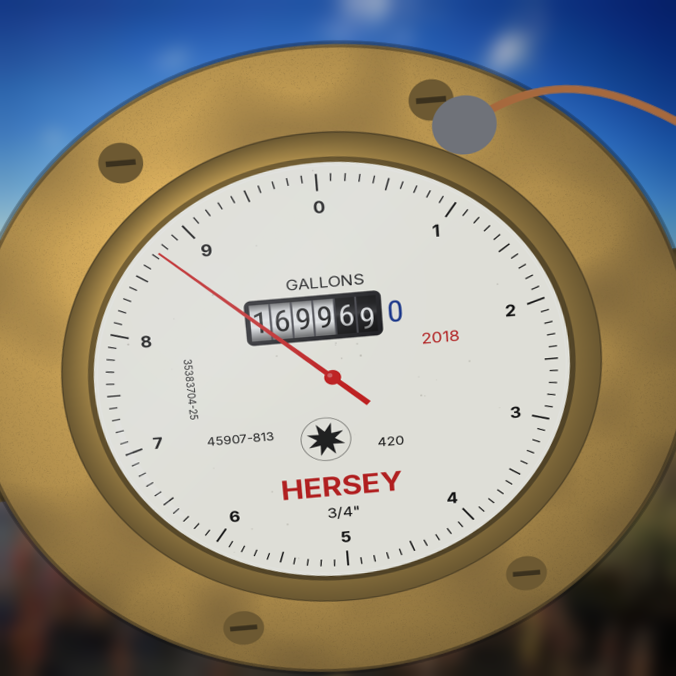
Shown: 1699688.7 gal
